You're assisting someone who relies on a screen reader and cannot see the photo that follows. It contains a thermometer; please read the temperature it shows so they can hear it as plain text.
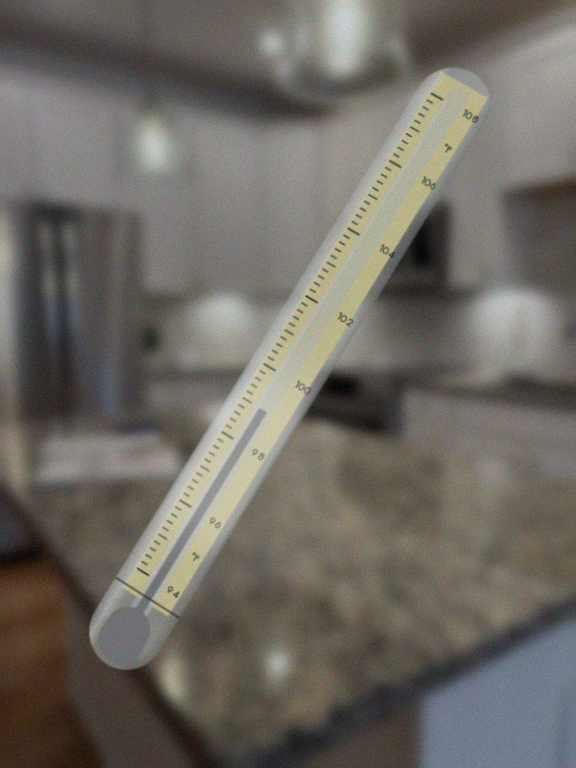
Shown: 99 °F
